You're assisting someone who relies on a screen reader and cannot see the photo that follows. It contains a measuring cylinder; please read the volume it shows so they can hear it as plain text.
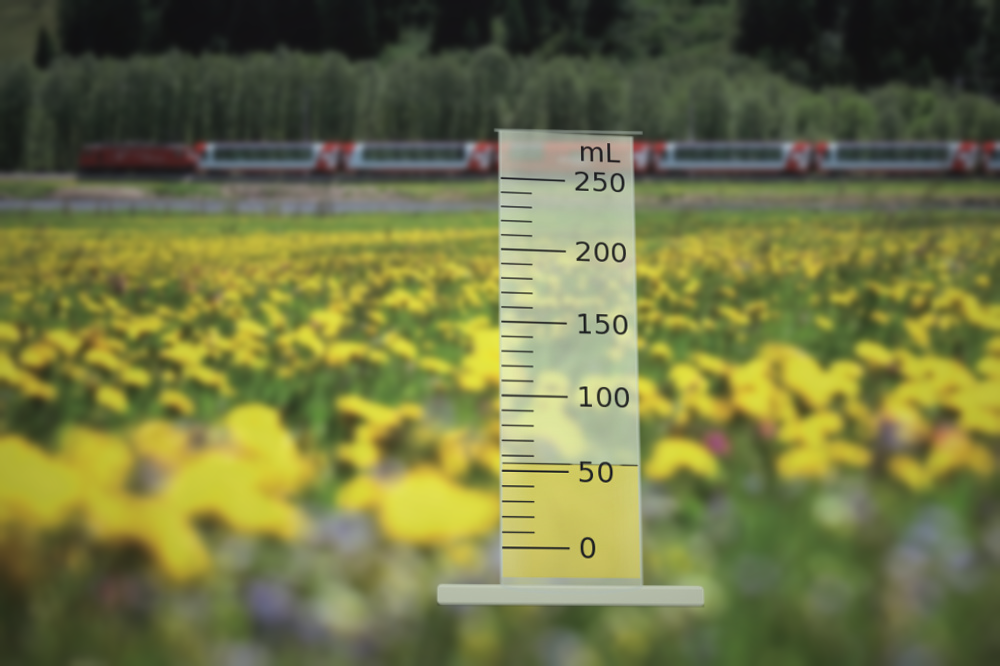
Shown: 55 mL
